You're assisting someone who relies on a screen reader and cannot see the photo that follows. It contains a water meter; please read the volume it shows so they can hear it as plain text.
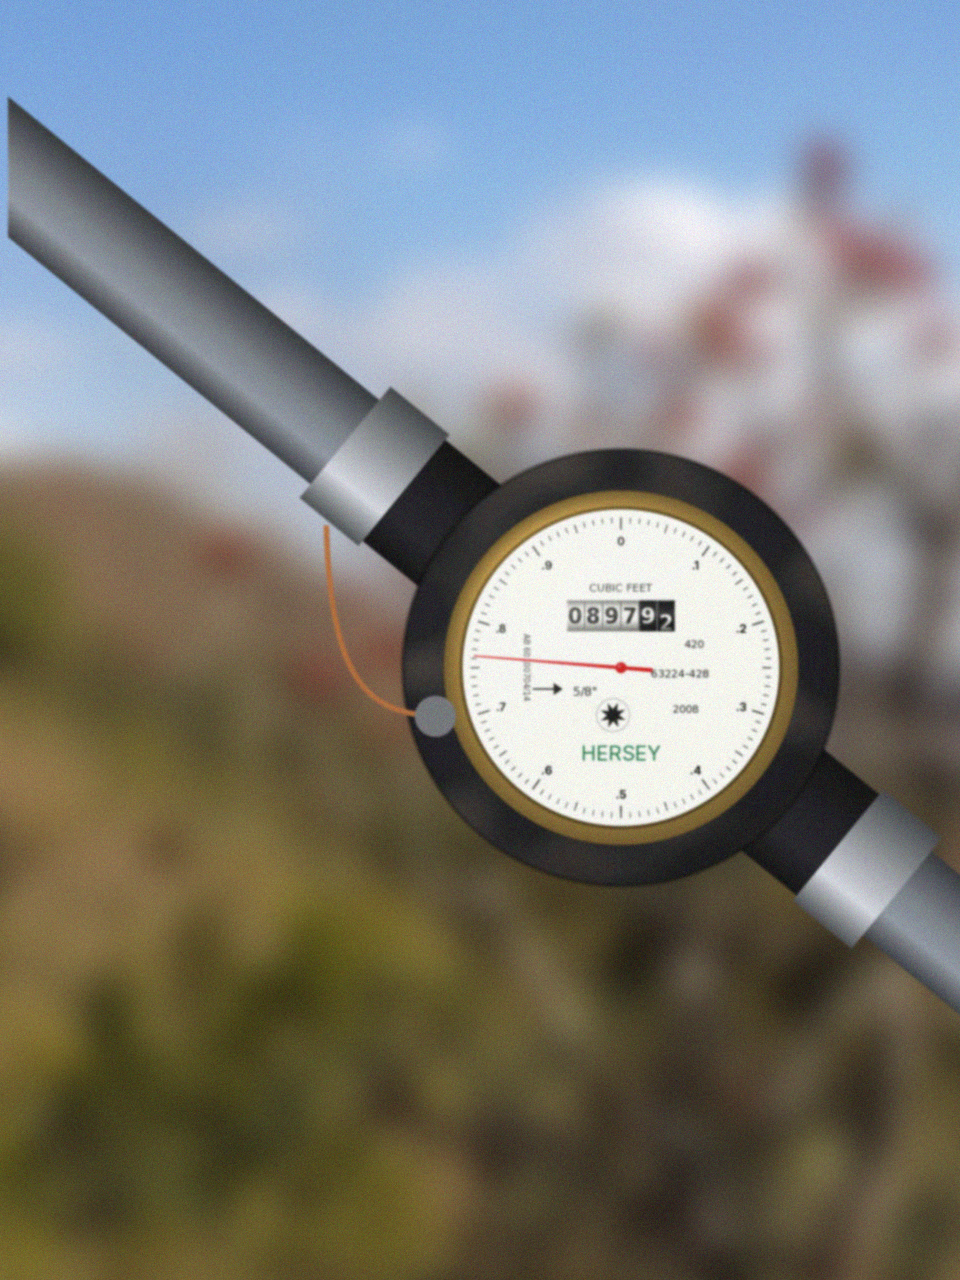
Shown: 89791.76 ft³
